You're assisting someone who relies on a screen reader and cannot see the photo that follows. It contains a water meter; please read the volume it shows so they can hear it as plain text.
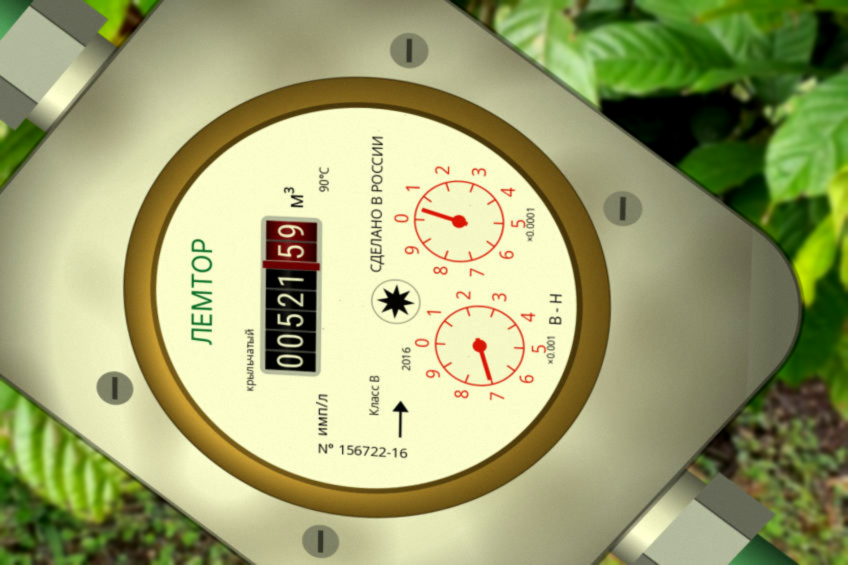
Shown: 521.5970 m³
